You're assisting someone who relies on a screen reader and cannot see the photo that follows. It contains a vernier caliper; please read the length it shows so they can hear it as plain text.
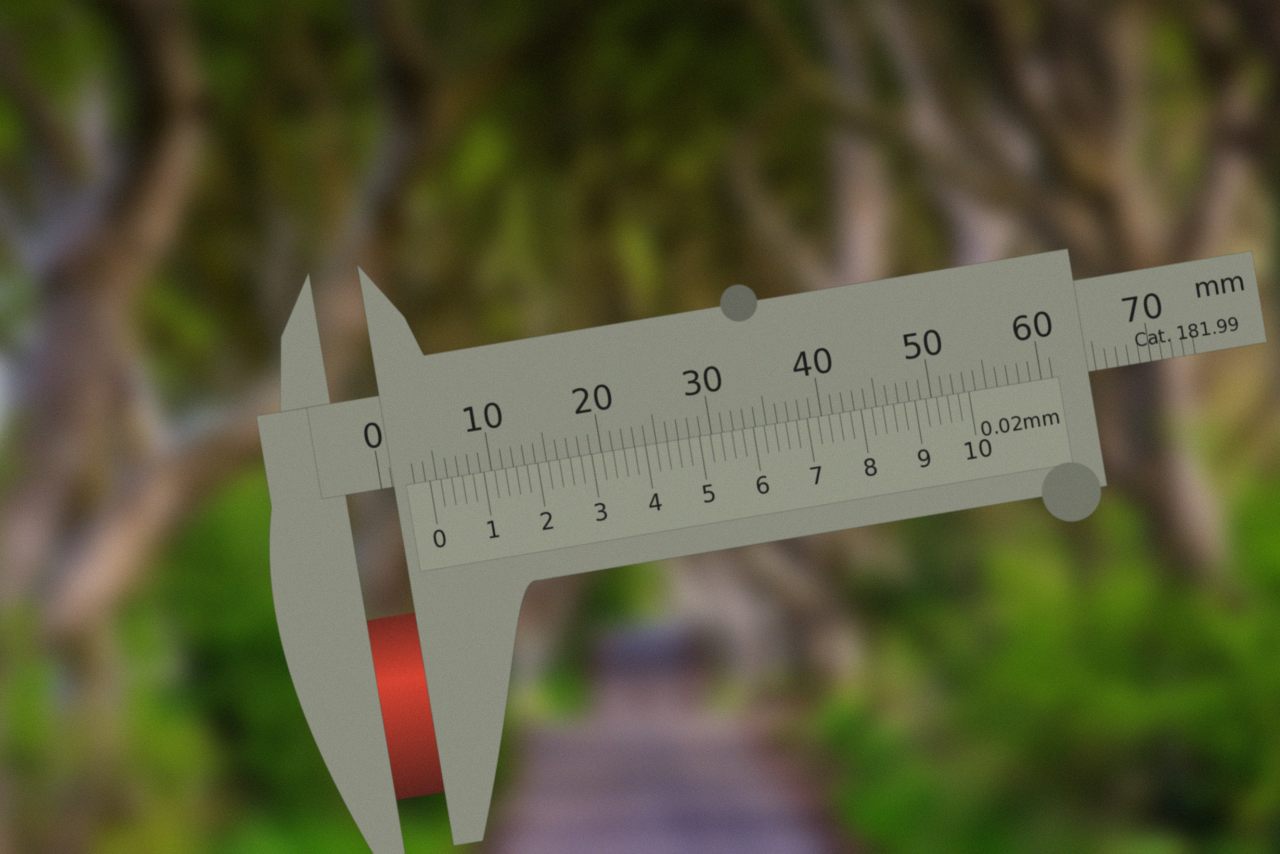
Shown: 4.4 mm
